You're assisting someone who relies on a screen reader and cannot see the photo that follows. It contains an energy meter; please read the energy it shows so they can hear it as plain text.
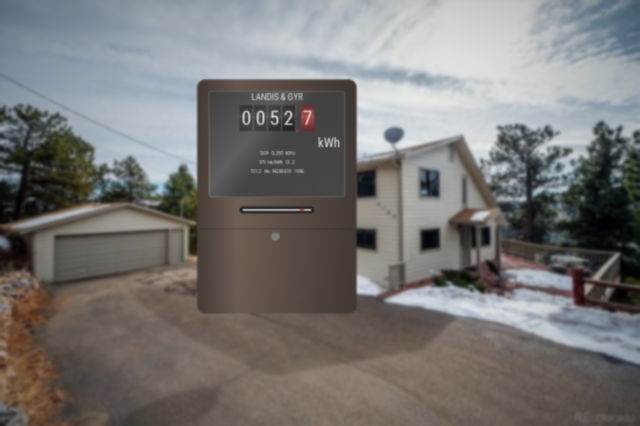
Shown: 52.7 kWh
